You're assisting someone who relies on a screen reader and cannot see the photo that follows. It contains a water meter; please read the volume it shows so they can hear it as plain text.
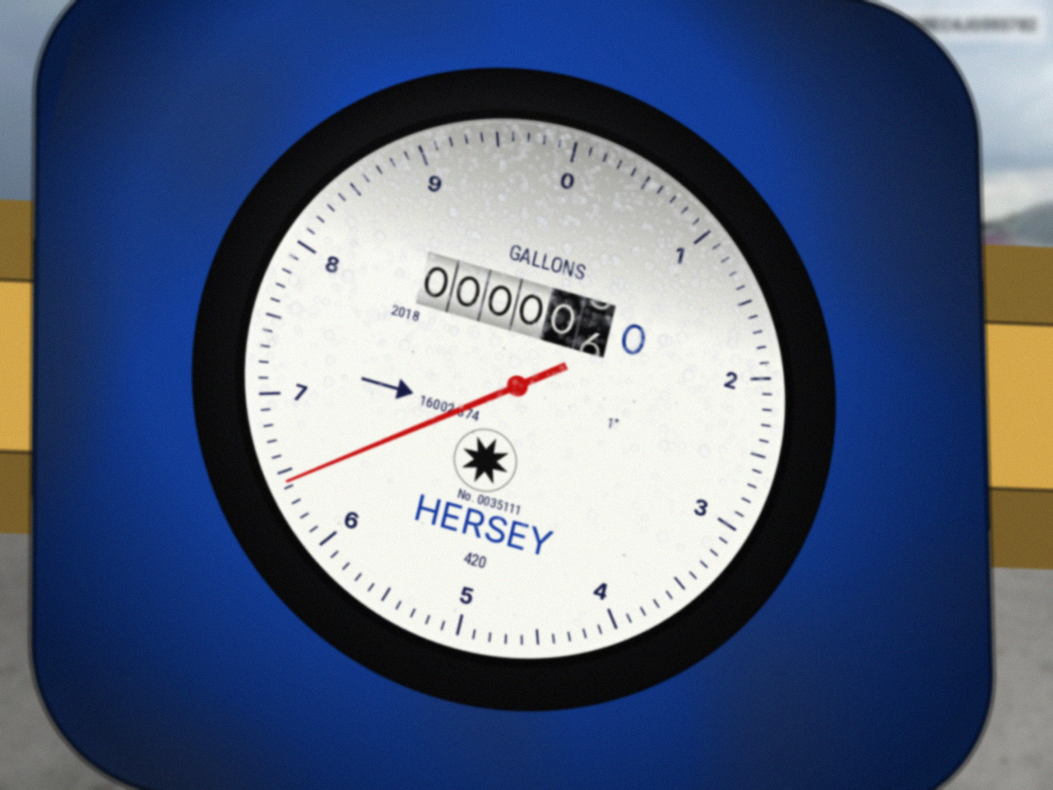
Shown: 56.4 gal
